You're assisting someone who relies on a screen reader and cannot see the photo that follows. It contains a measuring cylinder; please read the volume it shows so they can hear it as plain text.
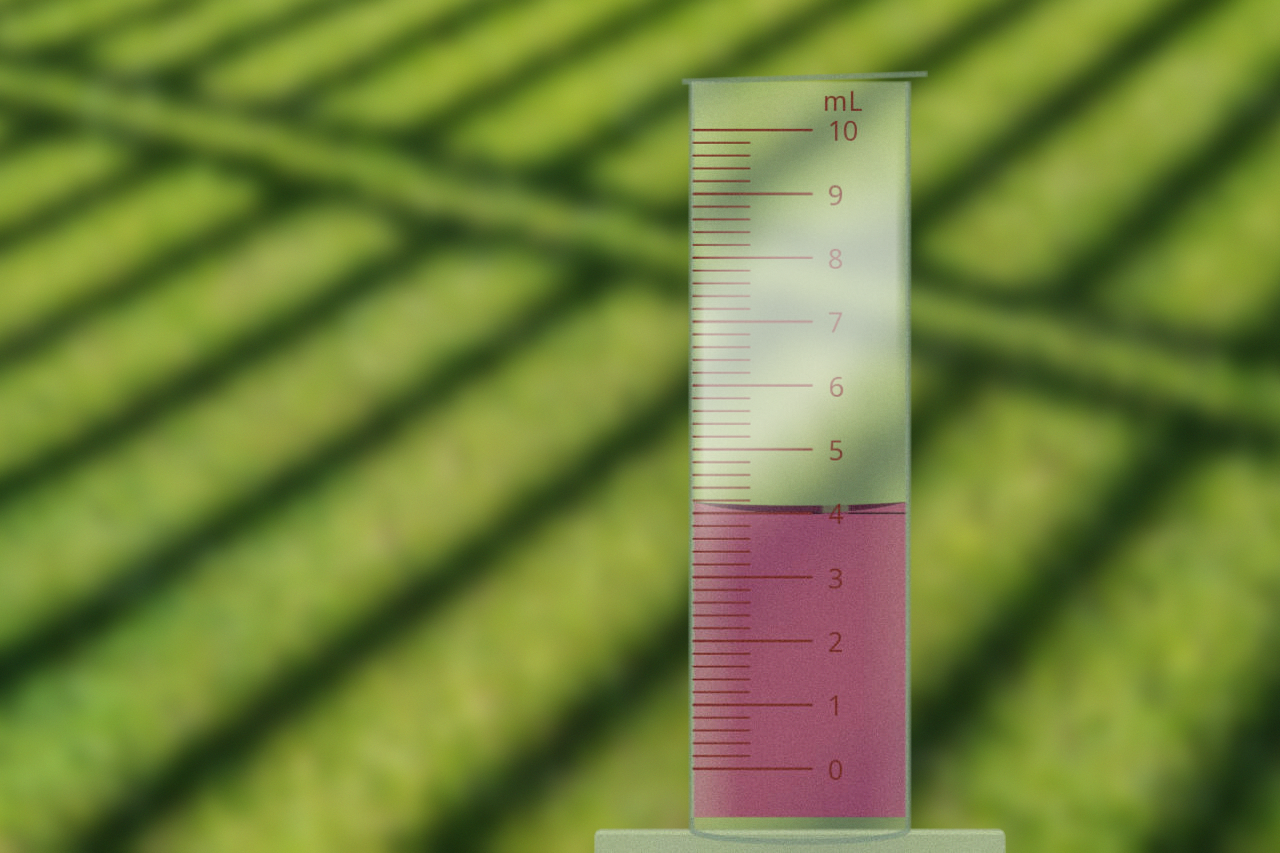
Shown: 4 mL
